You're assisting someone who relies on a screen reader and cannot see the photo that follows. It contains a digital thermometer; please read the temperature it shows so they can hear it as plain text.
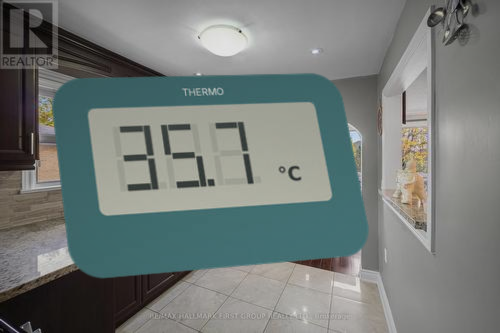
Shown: 35.7 °C
